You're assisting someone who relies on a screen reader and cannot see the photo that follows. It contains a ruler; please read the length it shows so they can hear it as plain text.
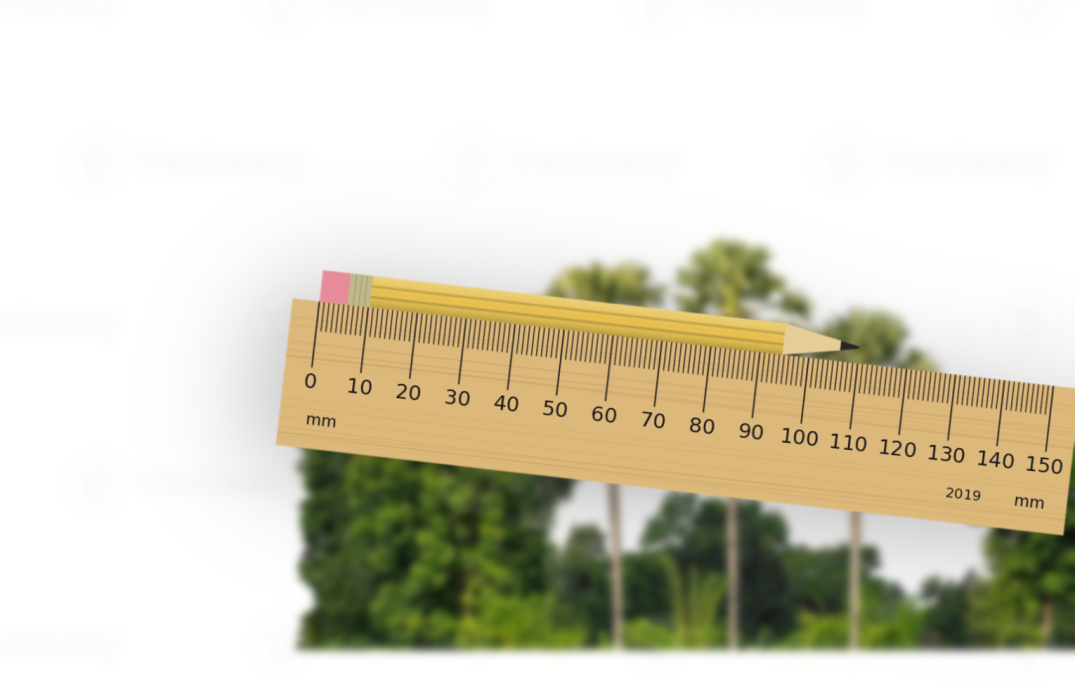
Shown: 110 mm
